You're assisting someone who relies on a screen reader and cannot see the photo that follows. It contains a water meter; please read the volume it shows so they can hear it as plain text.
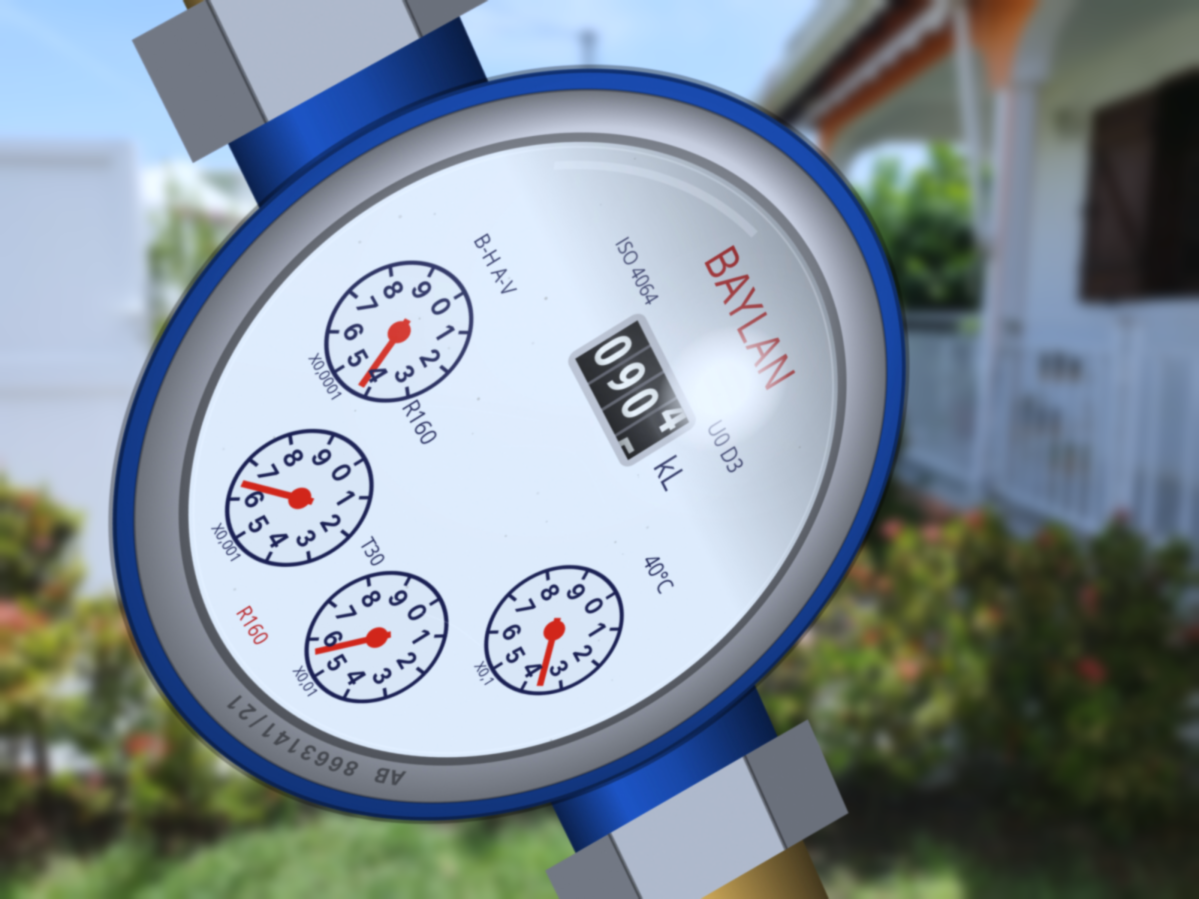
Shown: 904.3564 kL
